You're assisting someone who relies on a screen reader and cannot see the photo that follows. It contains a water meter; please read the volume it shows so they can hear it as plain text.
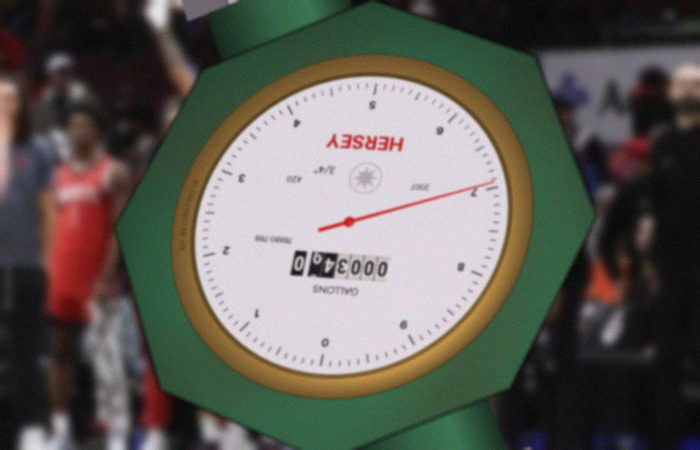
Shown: 3486.9 gal
